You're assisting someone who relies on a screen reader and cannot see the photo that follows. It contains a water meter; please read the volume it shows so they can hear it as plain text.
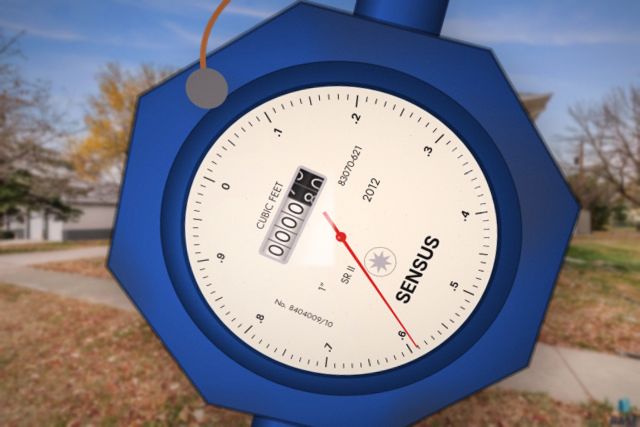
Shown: 79.59 ft³
